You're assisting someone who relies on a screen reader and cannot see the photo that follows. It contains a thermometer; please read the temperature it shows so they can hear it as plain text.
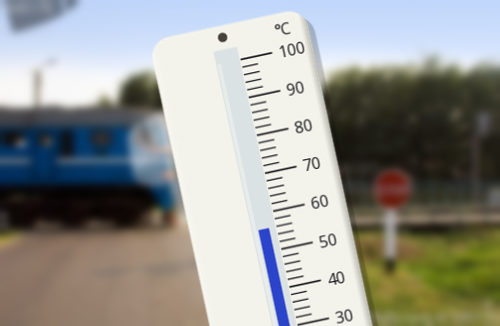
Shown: 56 °C
